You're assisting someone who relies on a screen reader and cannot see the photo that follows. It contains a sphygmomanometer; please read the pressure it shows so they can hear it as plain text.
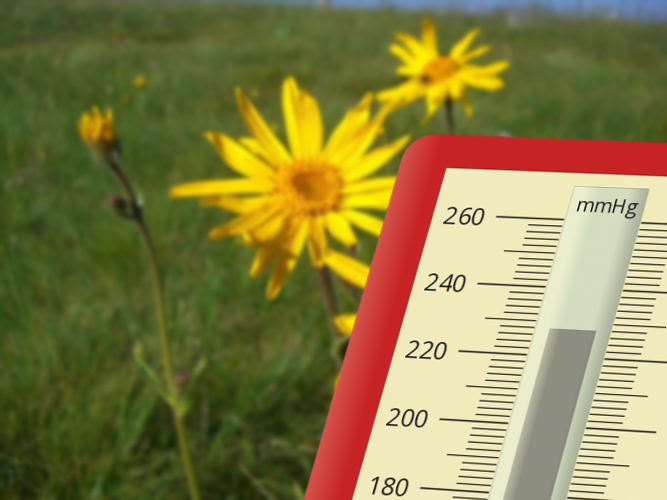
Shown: 228 mmHg
